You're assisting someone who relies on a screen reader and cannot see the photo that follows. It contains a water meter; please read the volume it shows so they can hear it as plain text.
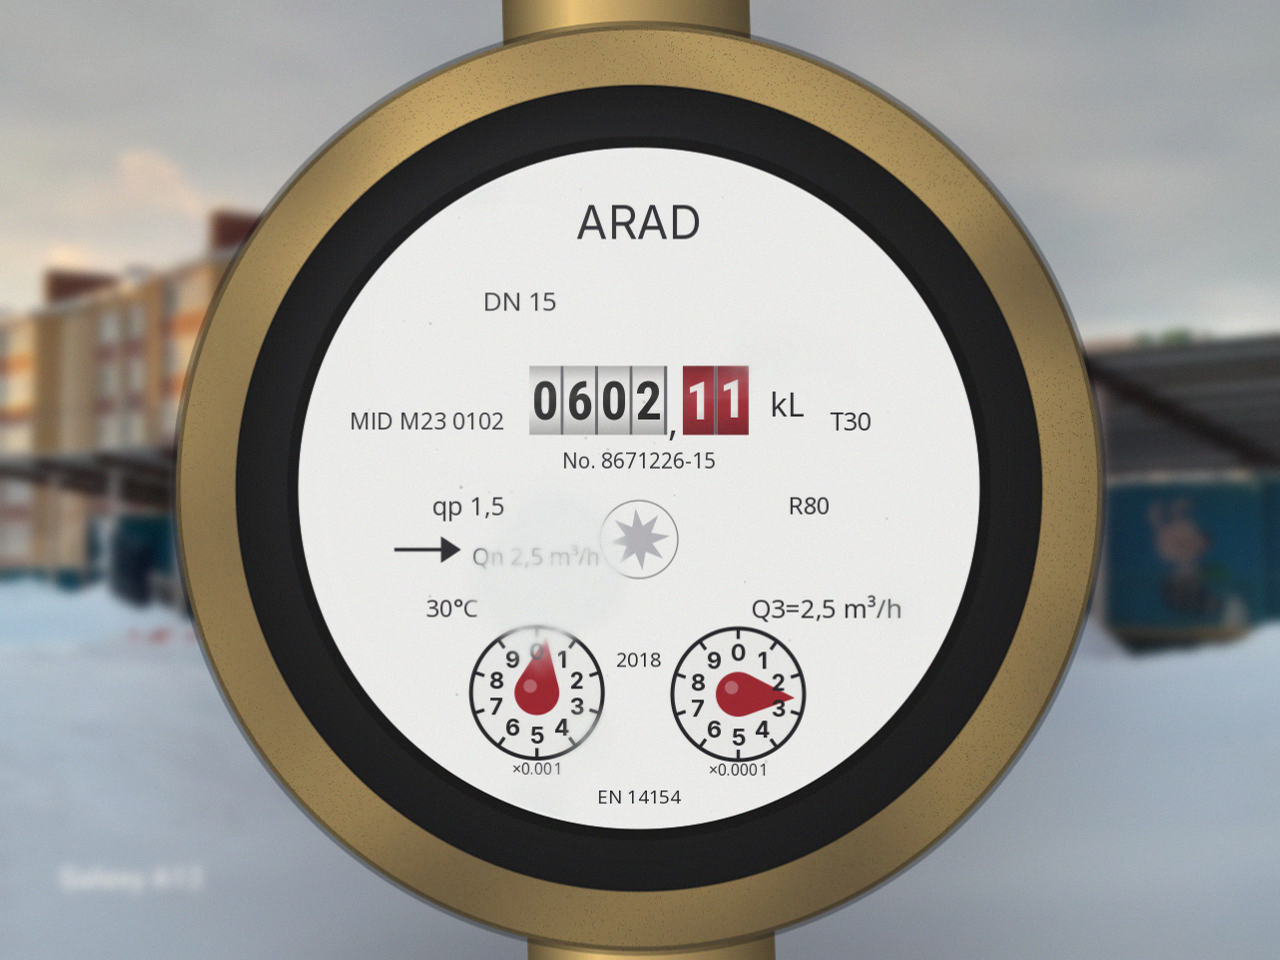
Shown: 602.1102 kL
